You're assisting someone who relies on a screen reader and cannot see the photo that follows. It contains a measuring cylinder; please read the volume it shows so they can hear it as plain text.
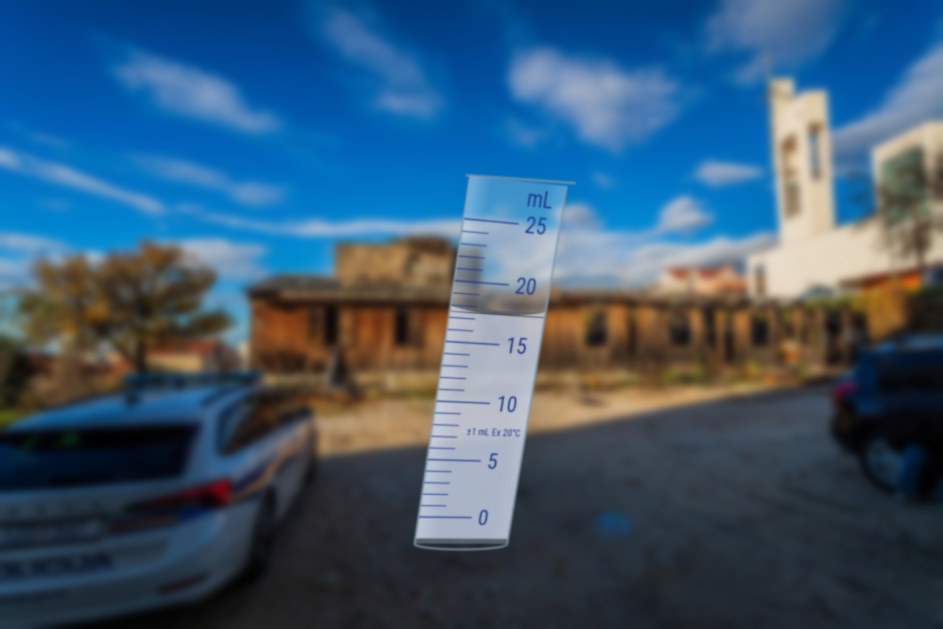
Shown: 17.5 mL
